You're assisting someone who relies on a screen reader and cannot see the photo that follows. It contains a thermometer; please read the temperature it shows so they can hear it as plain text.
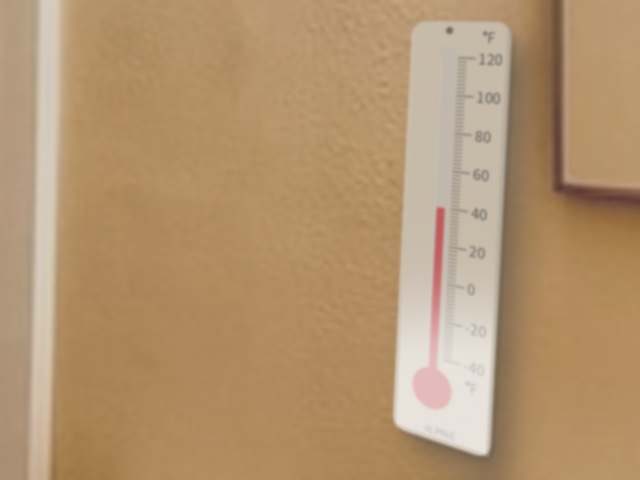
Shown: 40 °F
